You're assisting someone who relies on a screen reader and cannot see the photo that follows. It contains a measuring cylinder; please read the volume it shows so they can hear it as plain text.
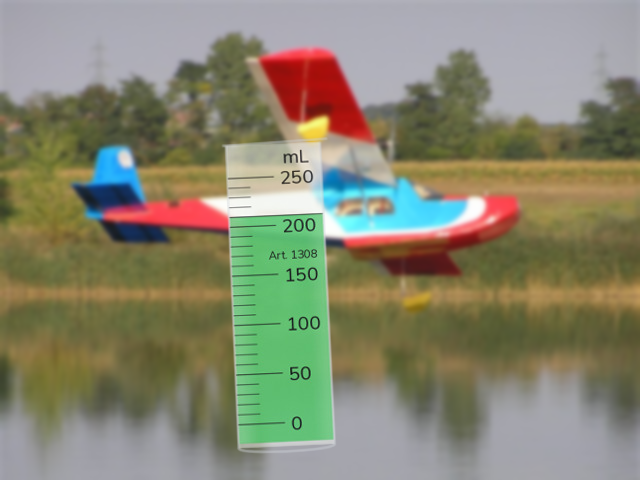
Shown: 210 mL
